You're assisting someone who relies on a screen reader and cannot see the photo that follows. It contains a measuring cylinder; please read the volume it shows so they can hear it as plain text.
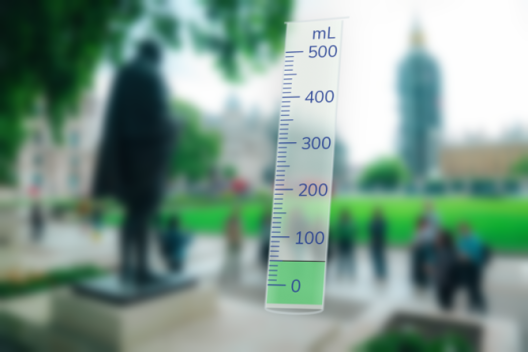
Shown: 50 mL
